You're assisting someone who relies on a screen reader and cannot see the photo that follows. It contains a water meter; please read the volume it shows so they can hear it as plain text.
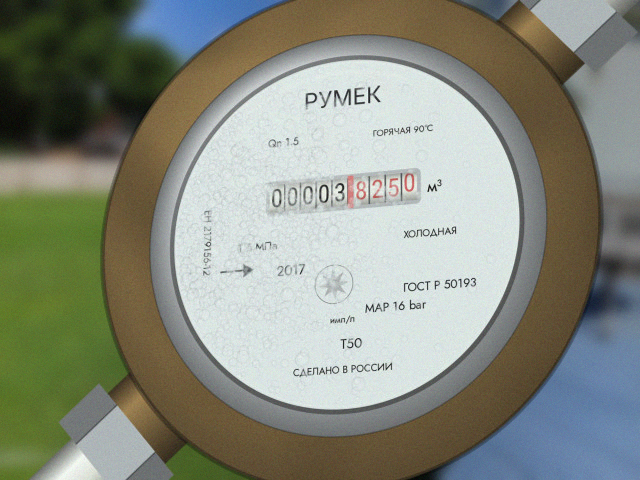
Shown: 3.8250 m³
